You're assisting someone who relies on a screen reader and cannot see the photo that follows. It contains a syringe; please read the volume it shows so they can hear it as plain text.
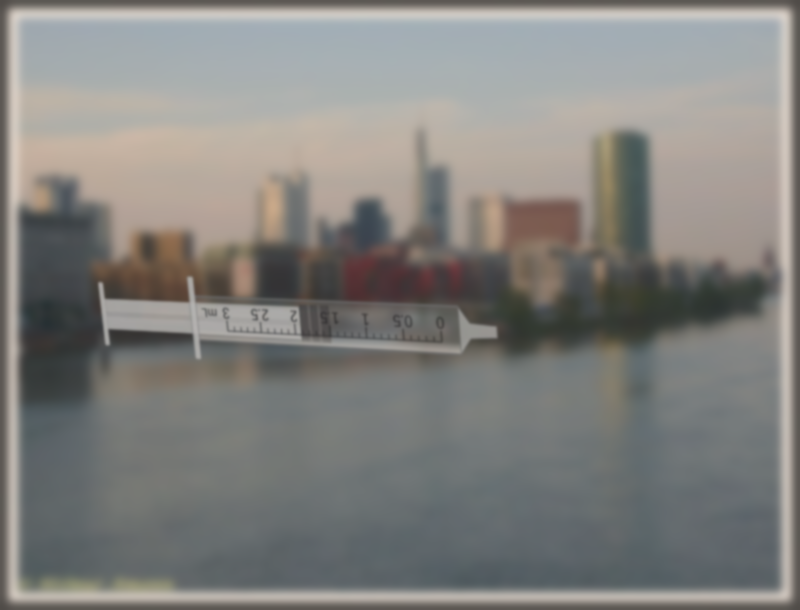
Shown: 1.5 mL
